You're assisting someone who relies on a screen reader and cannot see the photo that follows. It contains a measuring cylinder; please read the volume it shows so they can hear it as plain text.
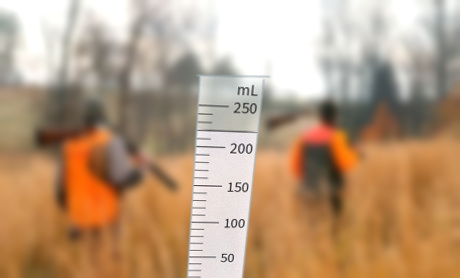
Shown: 220 mL
